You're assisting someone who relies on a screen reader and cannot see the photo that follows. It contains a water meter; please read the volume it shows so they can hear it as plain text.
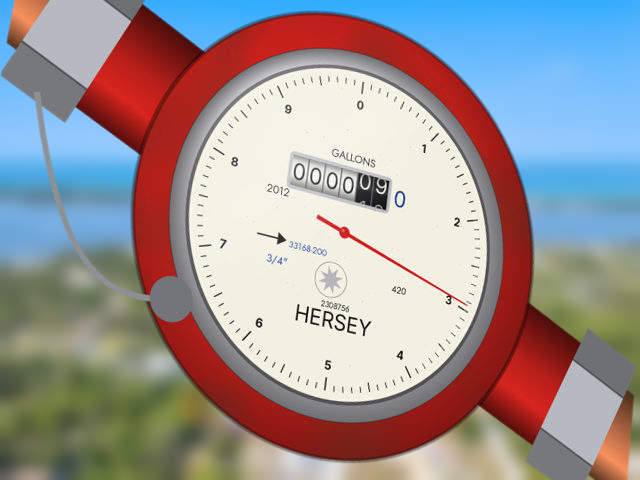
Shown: 92.9 gal
